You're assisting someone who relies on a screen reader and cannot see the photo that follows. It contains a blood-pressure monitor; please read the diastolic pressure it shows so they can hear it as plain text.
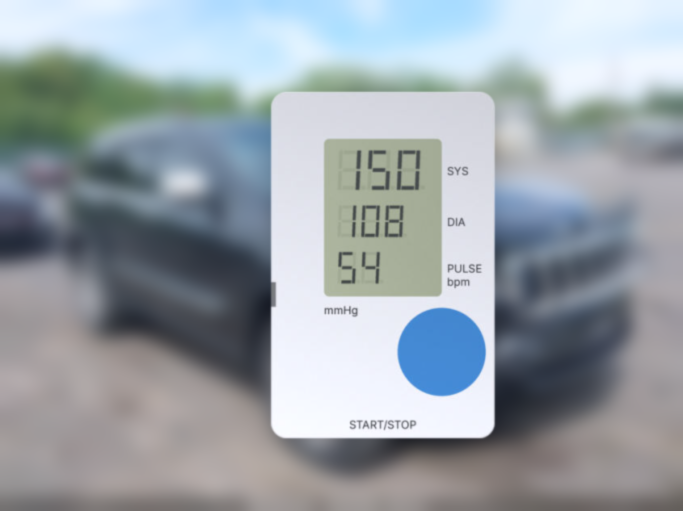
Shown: 108 mmHg
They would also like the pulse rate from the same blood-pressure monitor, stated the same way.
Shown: 54 bpm
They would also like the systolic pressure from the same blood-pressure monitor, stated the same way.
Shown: 150 mmHg
